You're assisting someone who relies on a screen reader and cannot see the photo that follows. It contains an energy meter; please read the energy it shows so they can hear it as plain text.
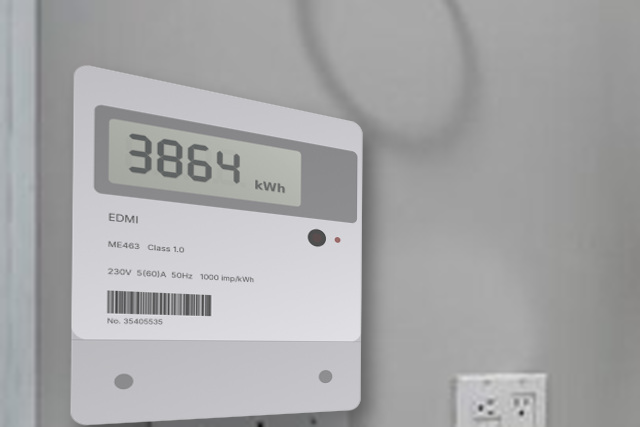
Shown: 3864 kWh
